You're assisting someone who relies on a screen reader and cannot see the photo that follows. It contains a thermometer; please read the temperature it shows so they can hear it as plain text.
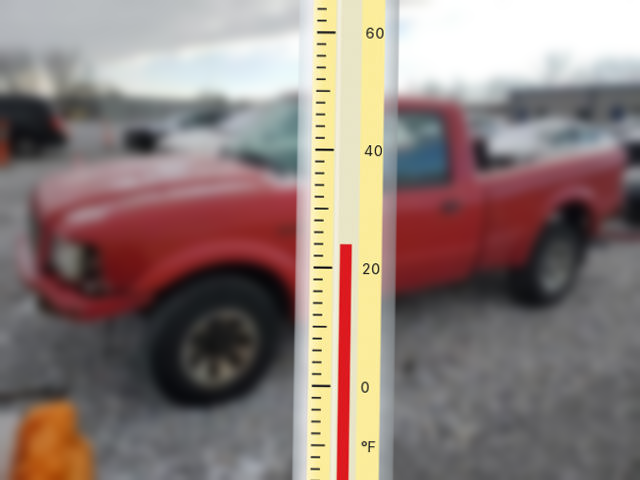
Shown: 24 °F
